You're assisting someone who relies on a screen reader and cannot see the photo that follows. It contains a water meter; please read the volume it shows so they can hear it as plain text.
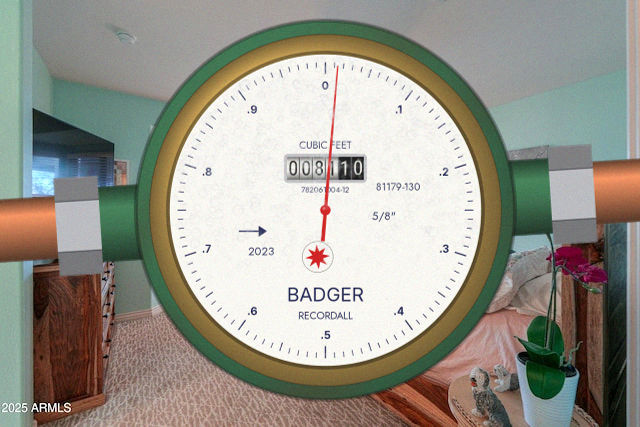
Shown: 8110.01 ft³
